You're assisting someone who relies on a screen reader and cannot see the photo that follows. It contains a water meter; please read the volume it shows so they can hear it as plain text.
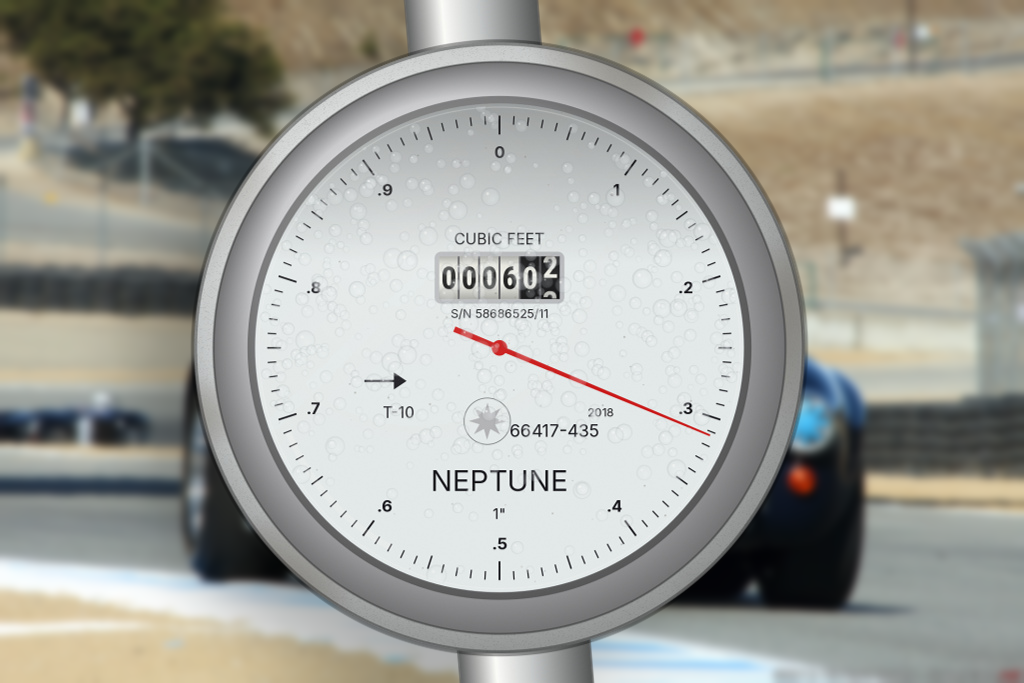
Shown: 602.31 ft³
